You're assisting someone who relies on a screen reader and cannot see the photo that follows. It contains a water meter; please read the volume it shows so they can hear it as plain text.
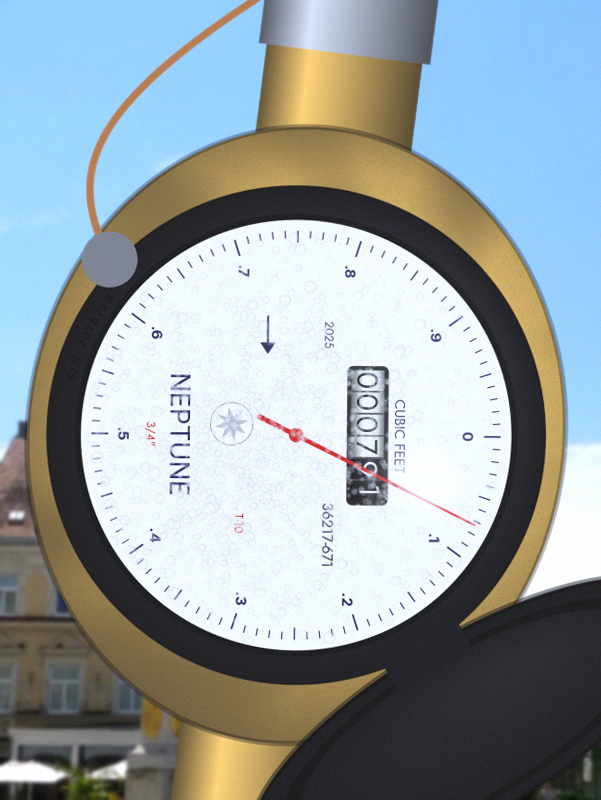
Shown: 791.07 ft³
